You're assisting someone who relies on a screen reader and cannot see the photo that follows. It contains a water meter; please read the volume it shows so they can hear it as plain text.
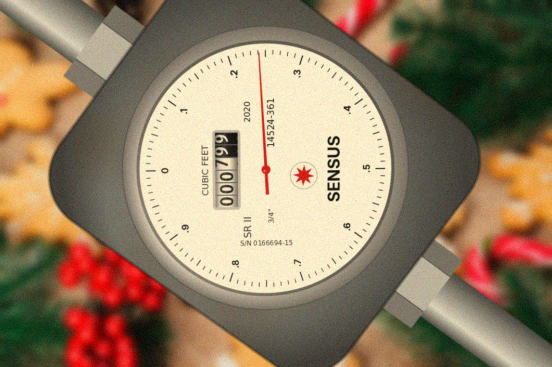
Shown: 799.24 ft³
